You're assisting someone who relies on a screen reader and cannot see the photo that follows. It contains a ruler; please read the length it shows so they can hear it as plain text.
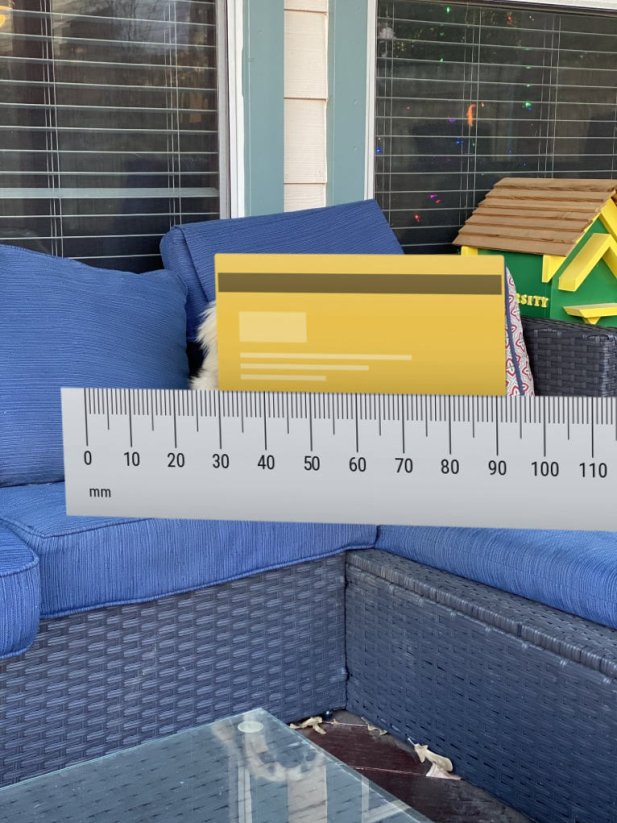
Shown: 62 mm
